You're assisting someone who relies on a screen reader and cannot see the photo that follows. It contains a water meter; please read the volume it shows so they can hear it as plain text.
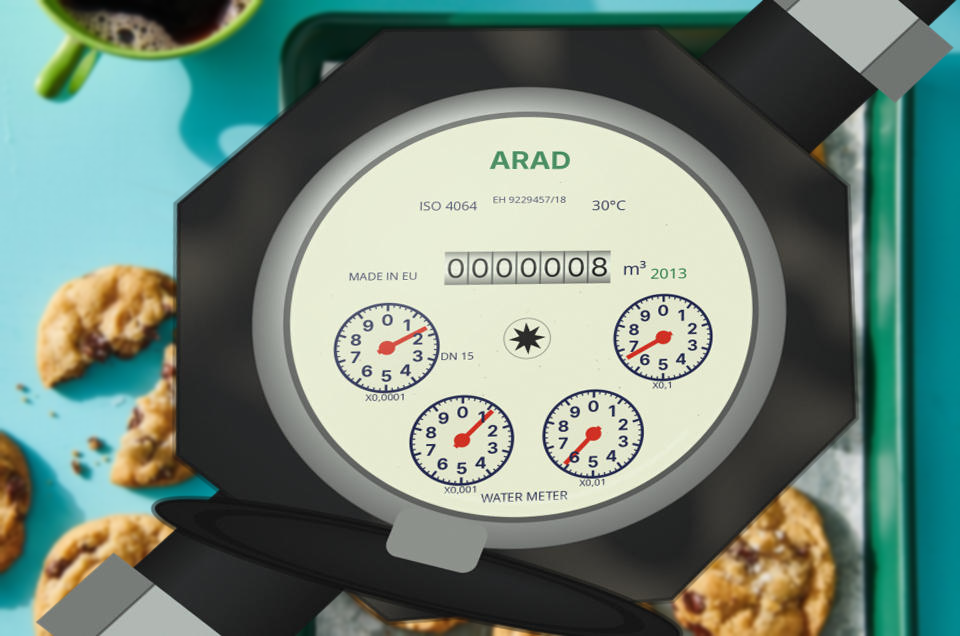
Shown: 8.6611 m³
